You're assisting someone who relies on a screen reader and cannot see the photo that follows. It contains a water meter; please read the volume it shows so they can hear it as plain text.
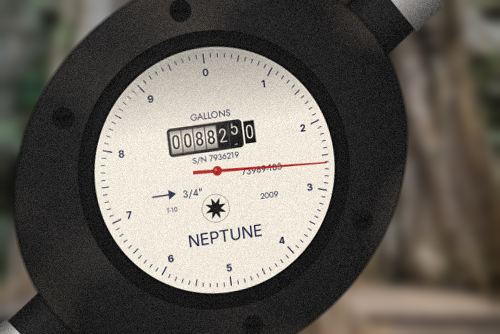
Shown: 88252.6 gal
